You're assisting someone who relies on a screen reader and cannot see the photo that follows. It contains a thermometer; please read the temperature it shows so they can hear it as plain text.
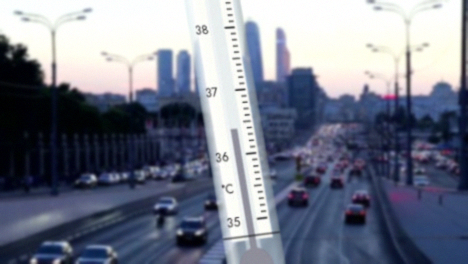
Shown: 36.4 °C
